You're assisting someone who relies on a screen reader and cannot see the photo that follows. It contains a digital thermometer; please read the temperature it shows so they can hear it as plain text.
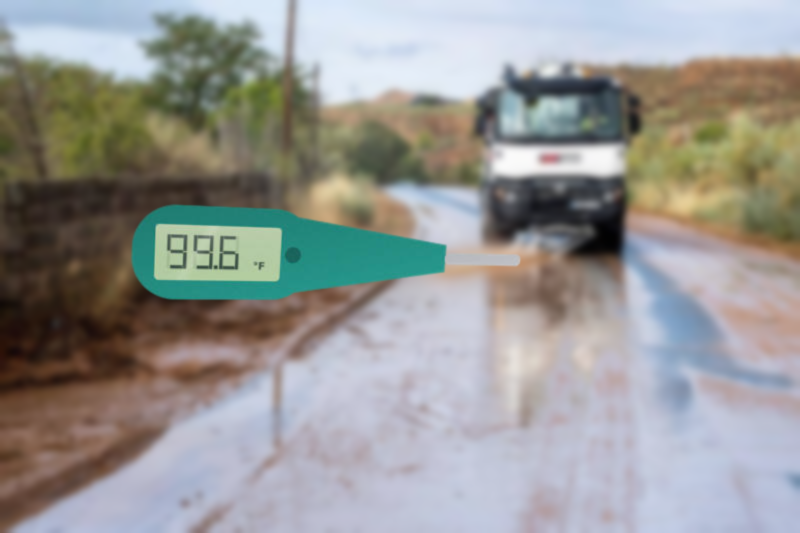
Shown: 99.6 °F
